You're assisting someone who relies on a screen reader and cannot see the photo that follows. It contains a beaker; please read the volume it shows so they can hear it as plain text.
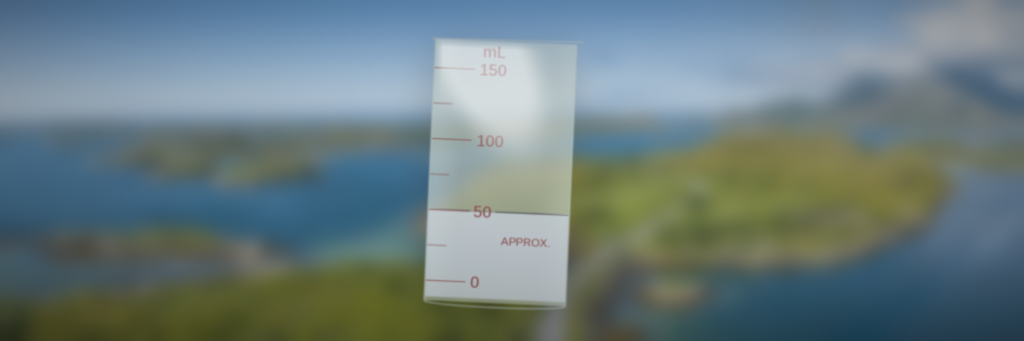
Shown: 50 mL
